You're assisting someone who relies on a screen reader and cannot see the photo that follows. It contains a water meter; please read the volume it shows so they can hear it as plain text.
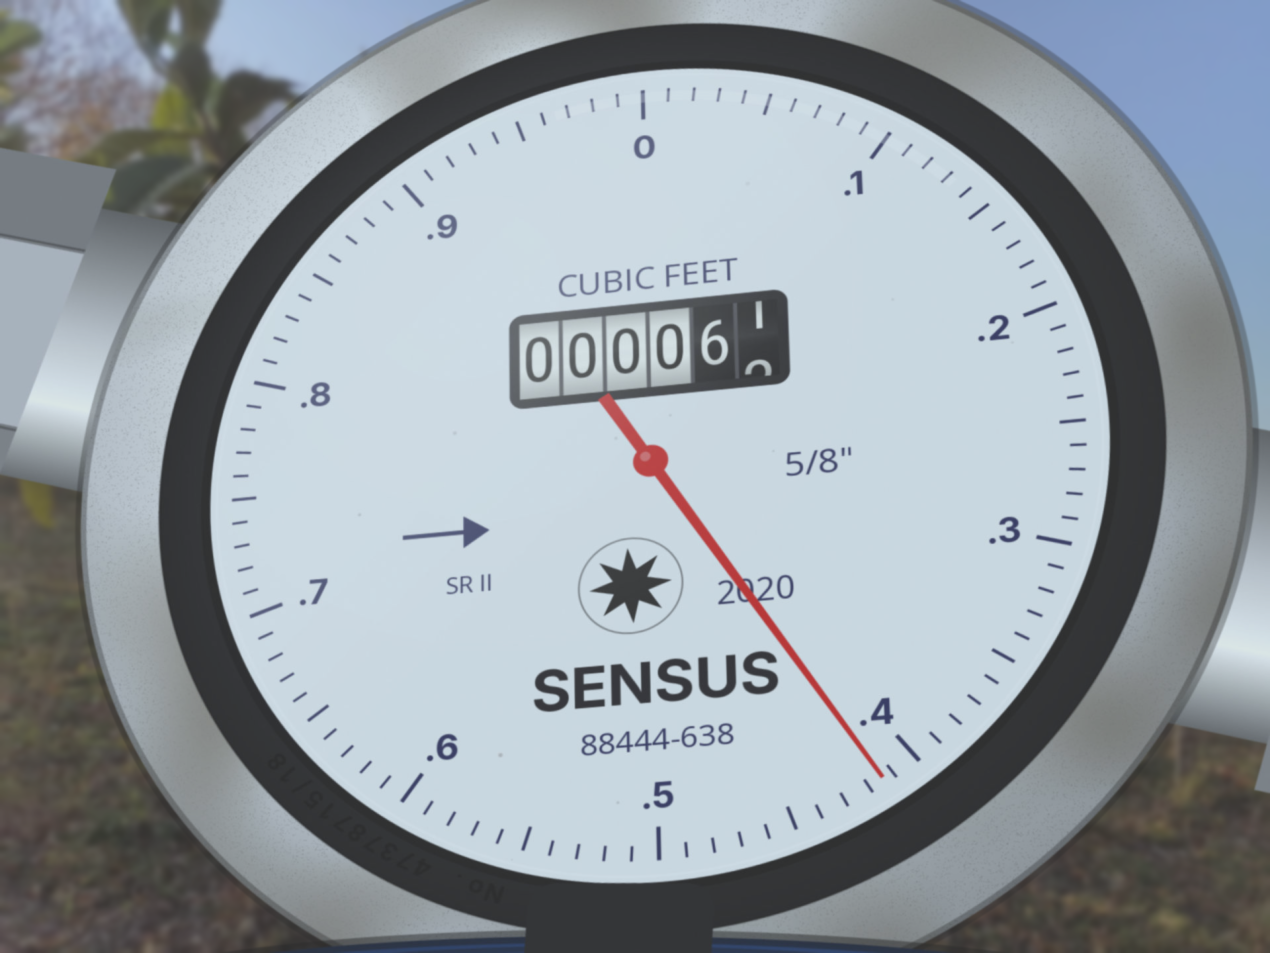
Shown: 61.41 ft³
